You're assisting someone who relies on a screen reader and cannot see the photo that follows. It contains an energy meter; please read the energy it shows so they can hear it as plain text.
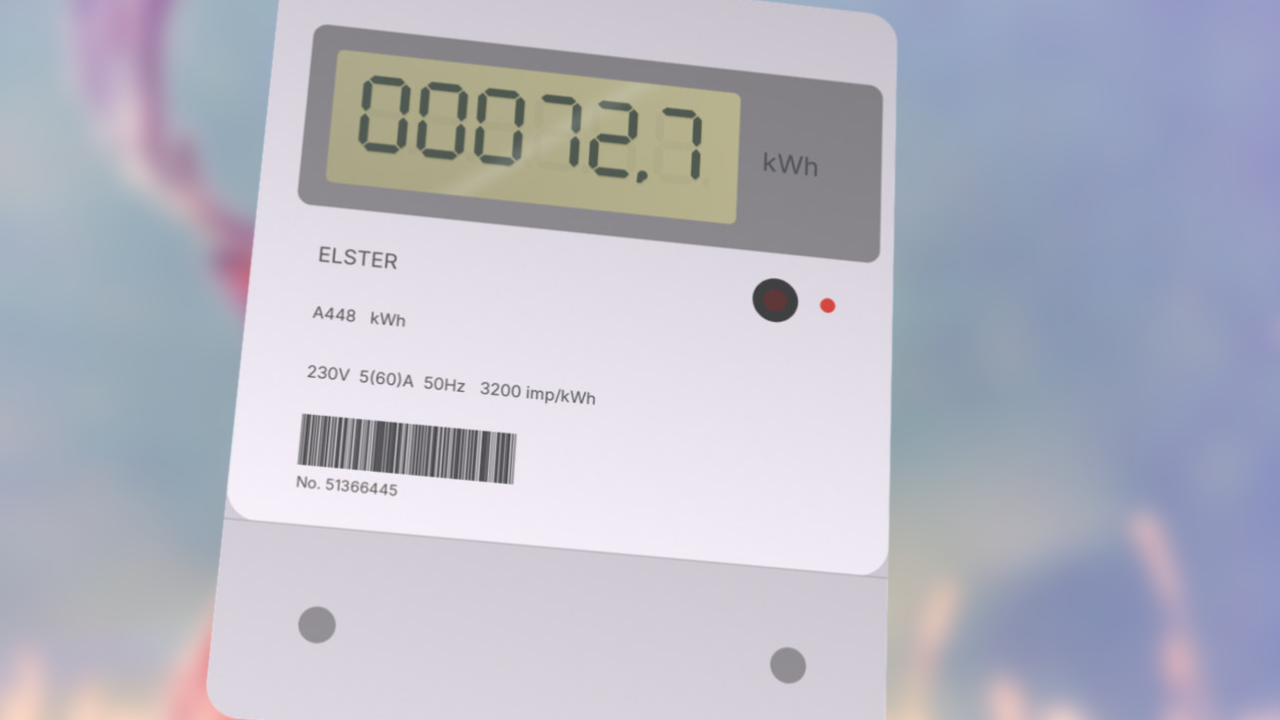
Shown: 72.7 kWh
